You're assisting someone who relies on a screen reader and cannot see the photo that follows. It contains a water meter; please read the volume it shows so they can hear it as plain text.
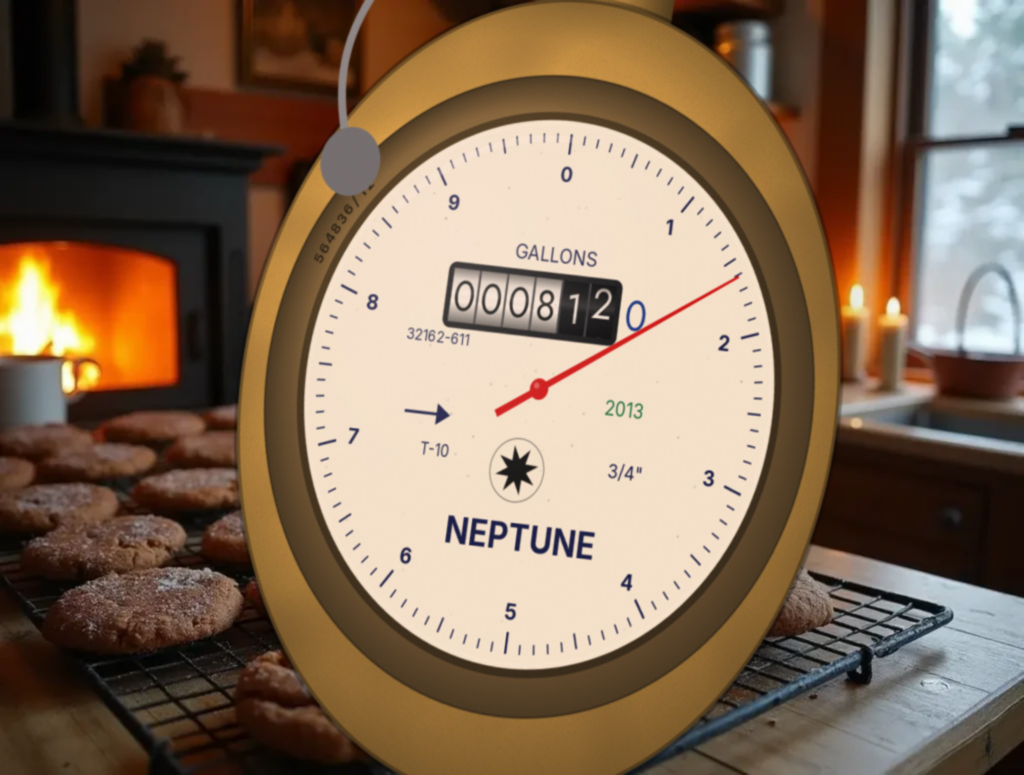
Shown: 8121.6 gal
